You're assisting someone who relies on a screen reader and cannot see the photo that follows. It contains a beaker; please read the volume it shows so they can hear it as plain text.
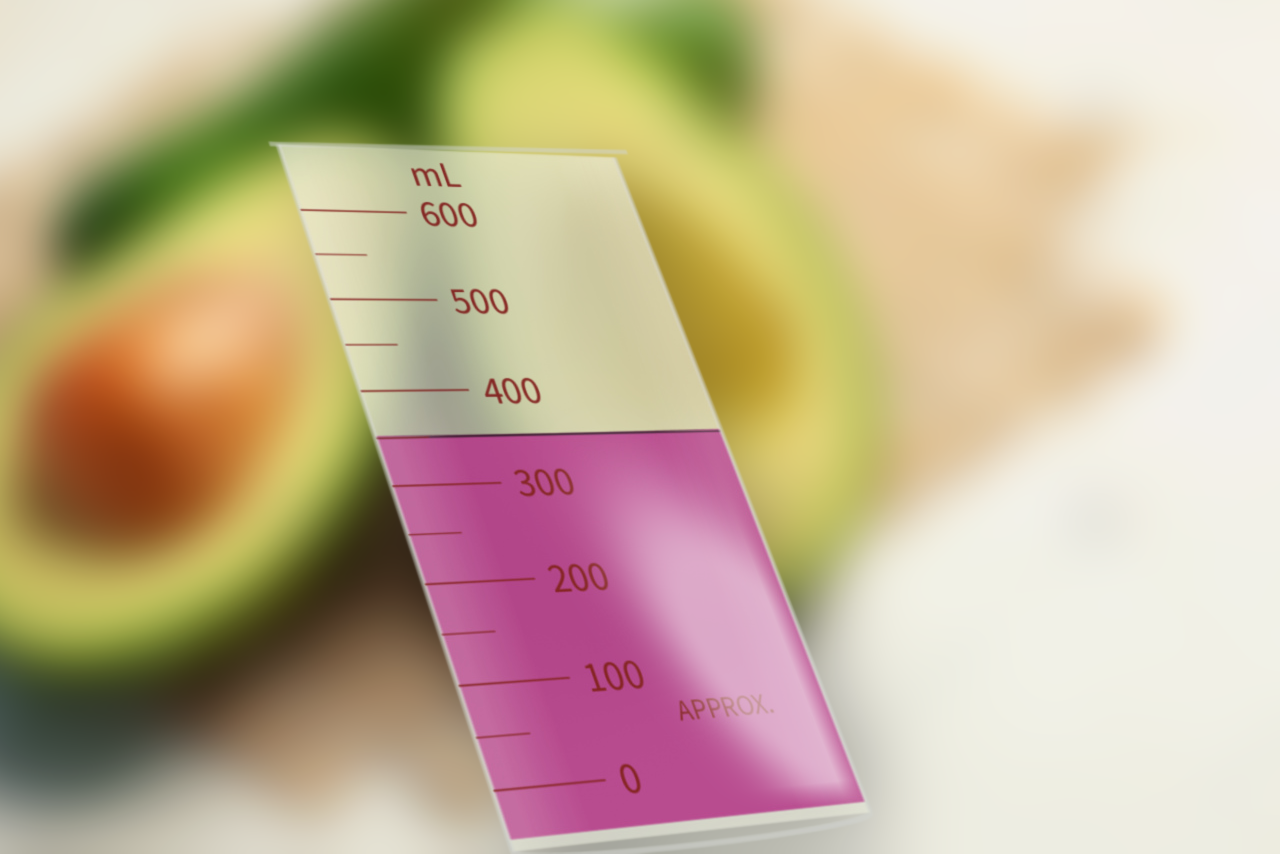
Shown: 350 mL
